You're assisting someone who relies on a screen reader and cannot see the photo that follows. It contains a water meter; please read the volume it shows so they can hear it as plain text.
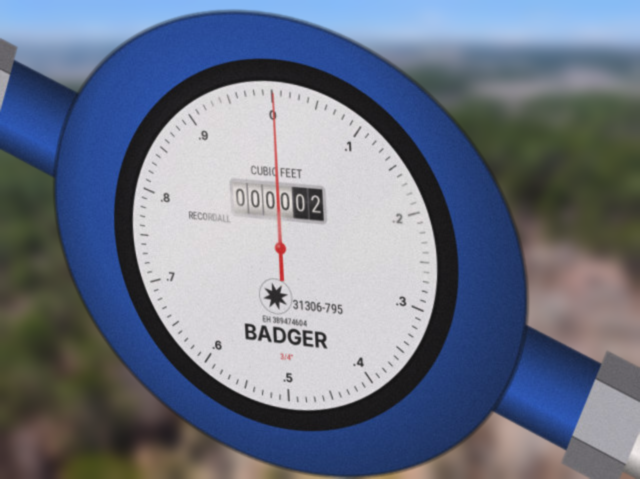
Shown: 2.00 ft³
